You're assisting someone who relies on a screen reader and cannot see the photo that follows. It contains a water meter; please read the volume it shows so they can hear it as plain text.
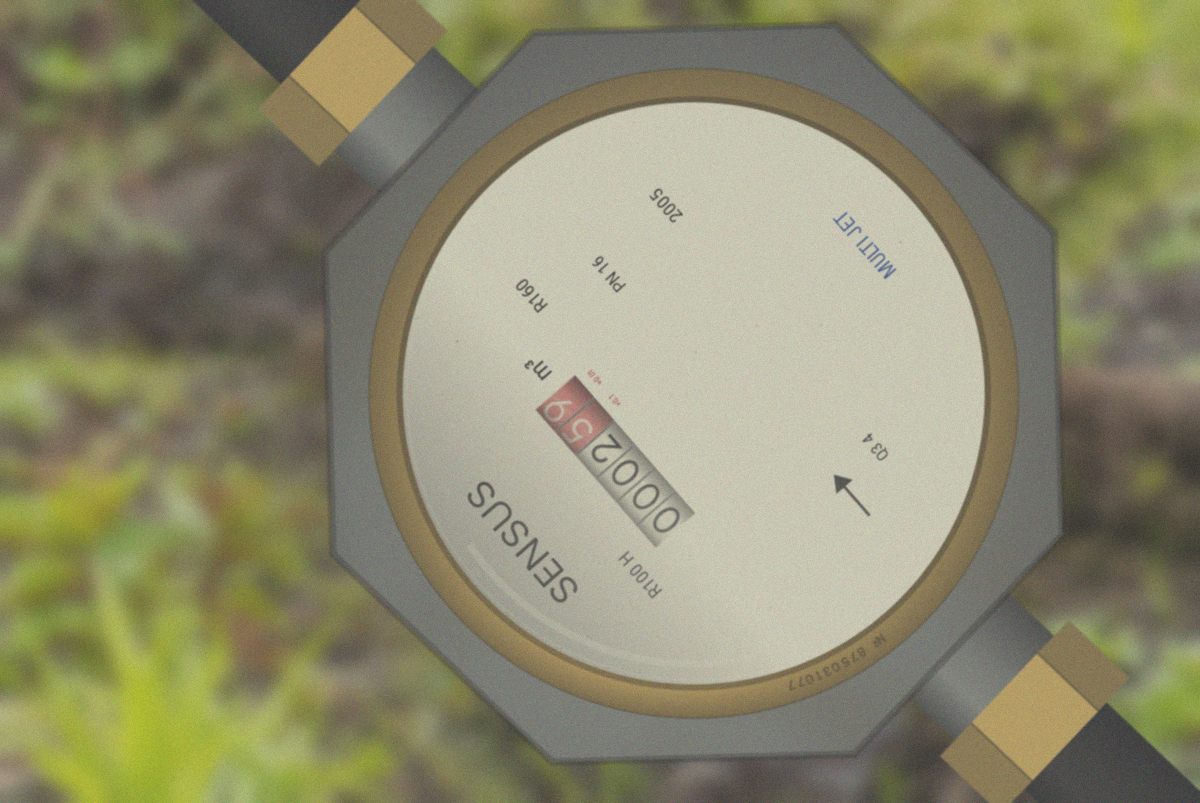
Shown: 2.59 m³
